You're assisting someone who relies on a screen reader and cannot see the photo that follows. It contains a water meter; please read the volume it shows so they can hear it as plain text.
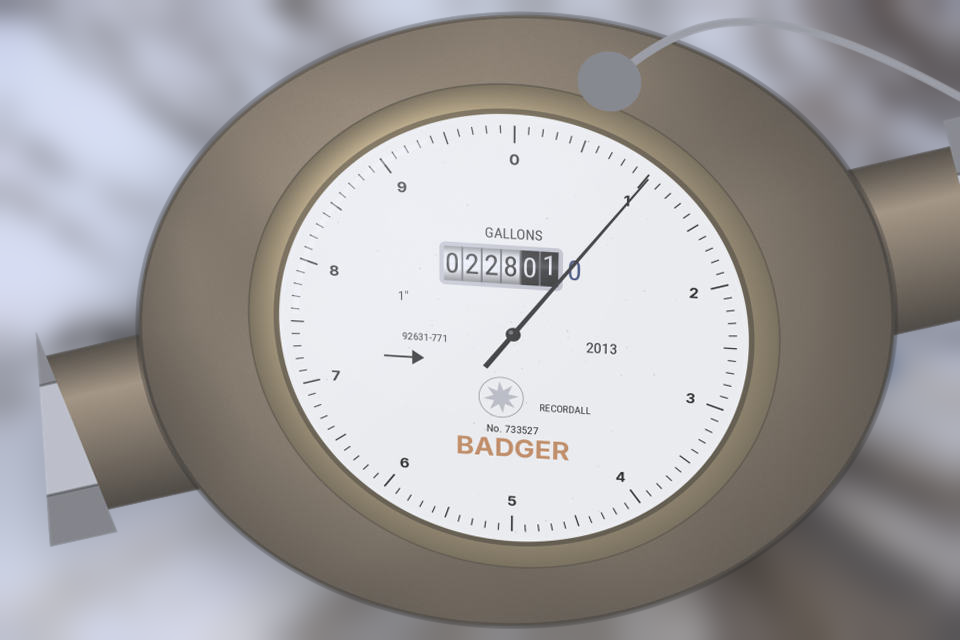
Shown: 228011.0 gal
